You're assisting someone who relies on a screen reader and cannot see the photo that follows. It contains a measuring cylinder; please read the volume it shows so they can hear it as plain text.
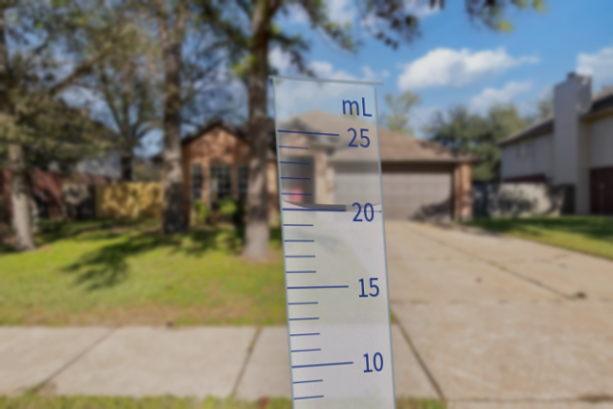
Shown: 20 mL
